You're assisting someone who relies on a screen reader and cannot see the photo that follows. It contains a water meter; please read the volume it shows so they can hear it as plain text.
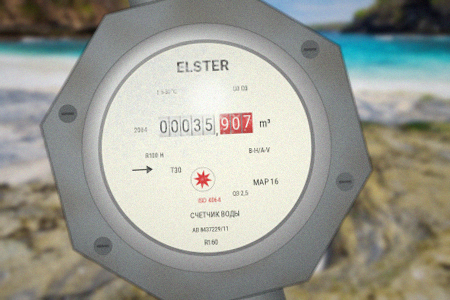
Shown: 35.907 m³
